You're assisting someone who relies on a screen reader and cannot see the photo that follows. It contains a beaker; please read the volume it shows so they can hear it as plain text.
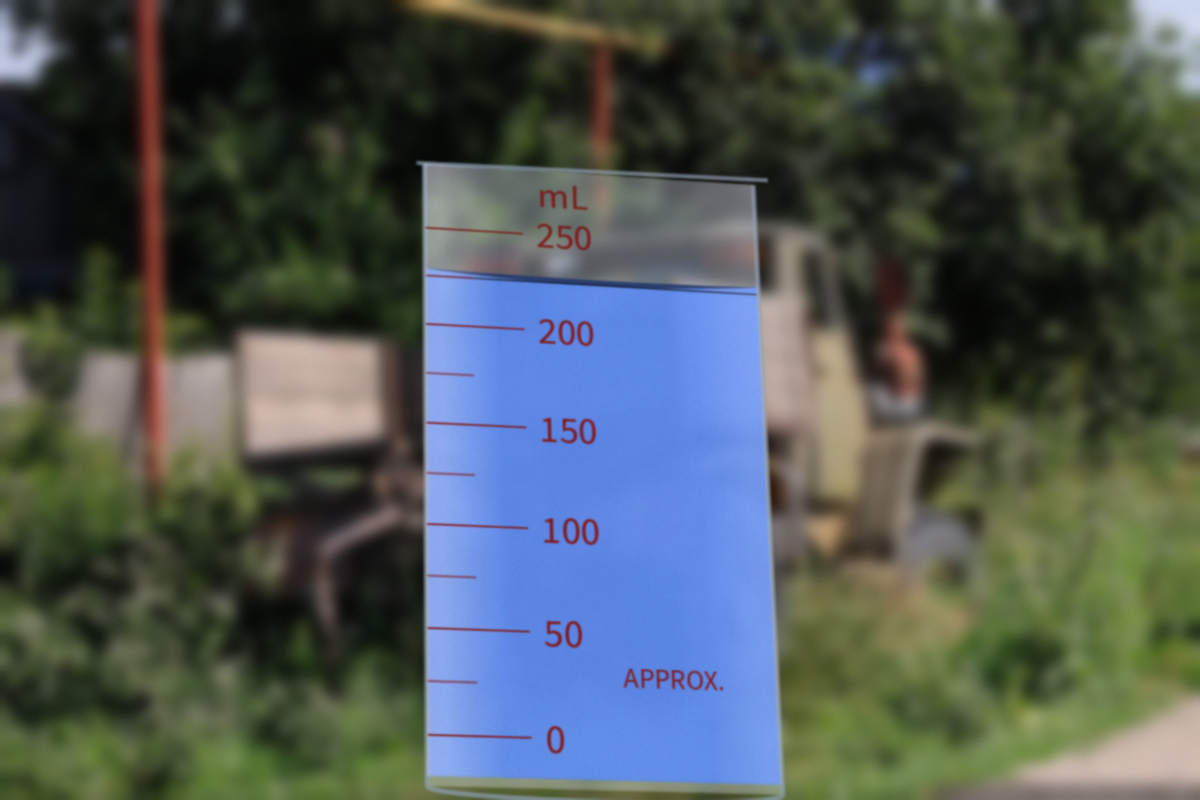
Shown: 225 mL
